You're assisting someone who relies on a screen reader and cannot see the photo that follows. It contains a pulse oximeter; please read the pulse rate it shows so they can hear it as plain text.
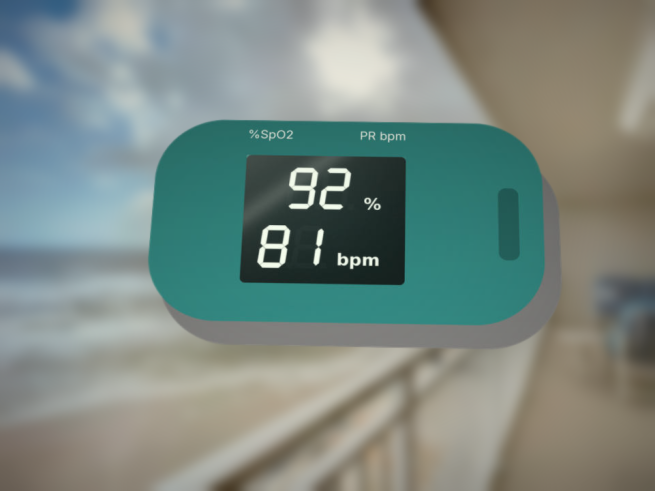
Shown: 81 bpm
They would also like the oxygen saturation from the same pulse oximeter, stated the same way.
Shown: 92 %
